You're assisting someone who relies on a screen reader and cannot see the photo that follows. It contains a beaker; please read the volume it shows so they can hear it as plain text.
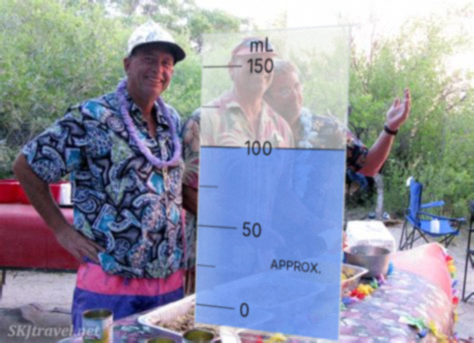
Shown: 100 mL
